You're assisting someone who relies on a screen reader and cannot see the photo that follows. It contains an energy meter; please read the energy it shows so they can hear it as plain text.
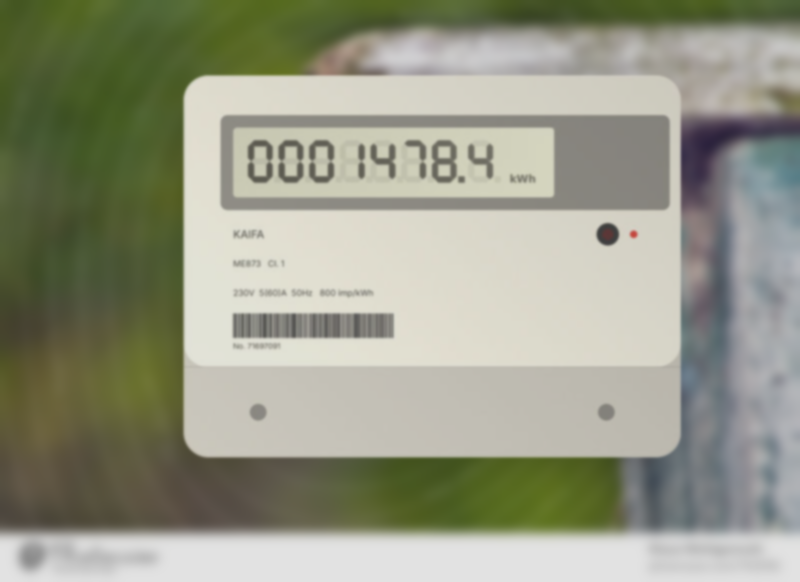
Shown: 1478.4 kWh
